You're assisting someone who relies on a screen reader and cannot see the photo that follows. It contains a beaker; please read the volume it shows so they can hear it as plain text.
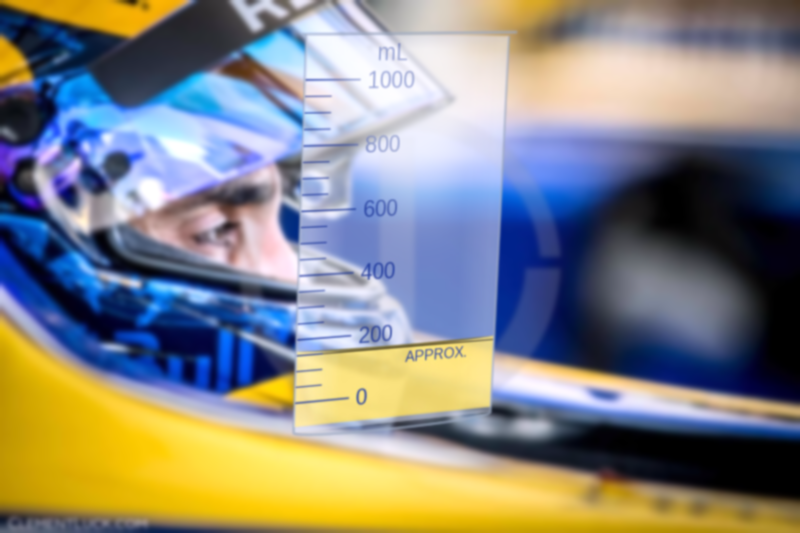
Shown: 150 mL
